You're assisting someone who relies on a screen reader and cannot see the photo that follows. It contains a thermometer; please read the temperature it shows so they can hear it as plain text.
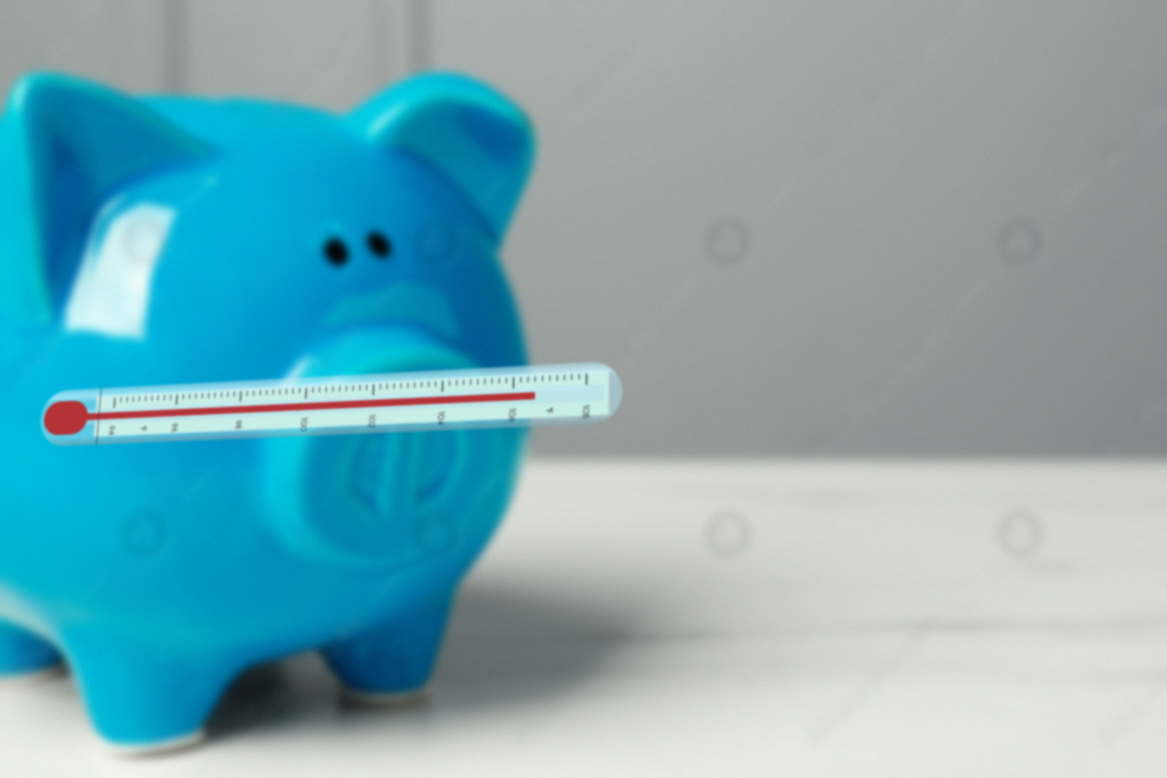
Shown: 106.6 °F
